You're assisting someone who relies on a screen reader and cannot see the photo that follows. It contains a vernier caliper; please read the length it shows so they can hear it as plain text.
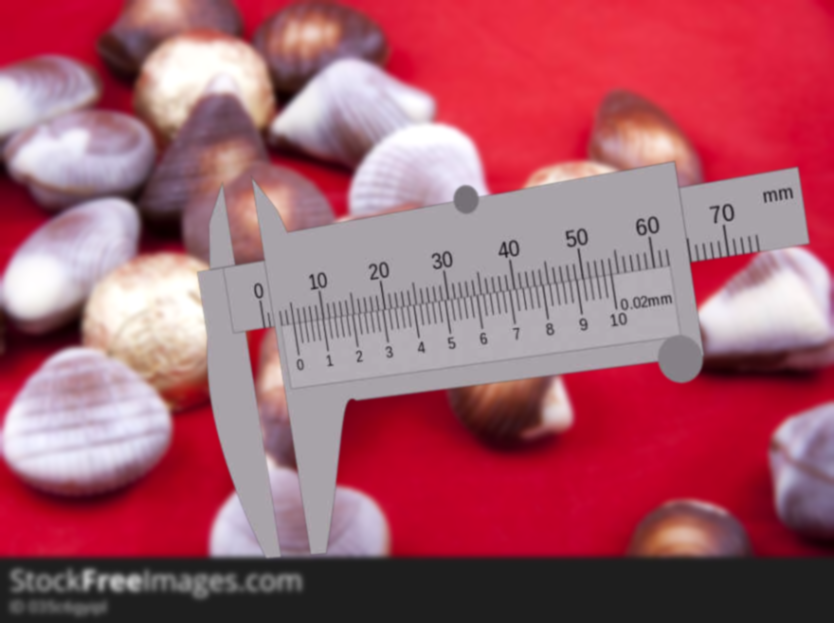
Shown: 5.0 mm
